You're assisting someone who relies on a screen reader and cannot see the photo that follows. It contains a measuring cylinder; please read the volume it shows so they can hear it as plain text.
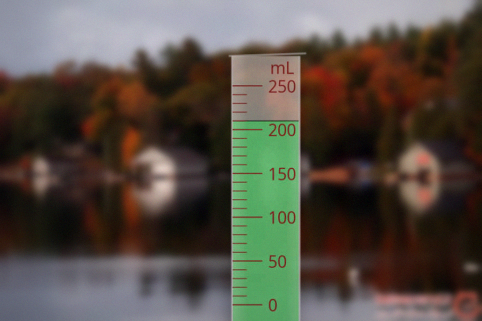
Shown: 210 mL
